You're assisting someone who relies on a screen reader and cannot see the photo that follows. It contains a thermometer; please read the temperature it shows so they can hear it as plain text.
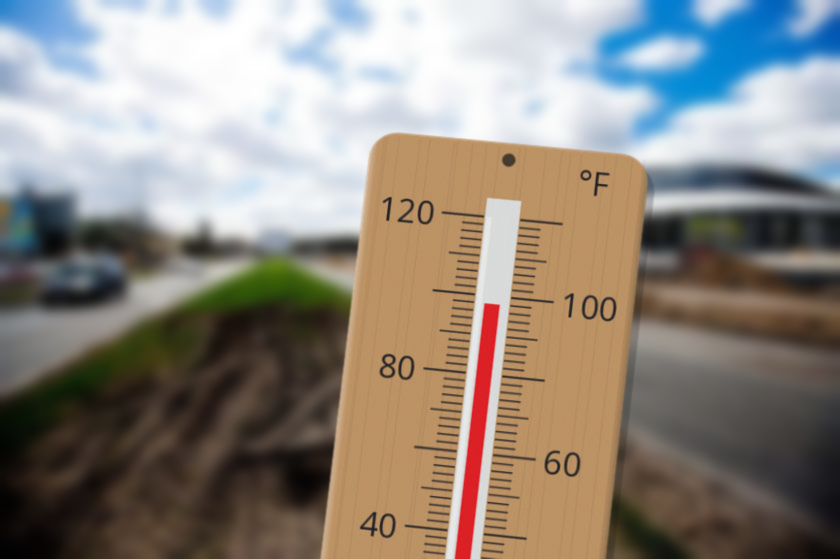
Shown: 98 °F
